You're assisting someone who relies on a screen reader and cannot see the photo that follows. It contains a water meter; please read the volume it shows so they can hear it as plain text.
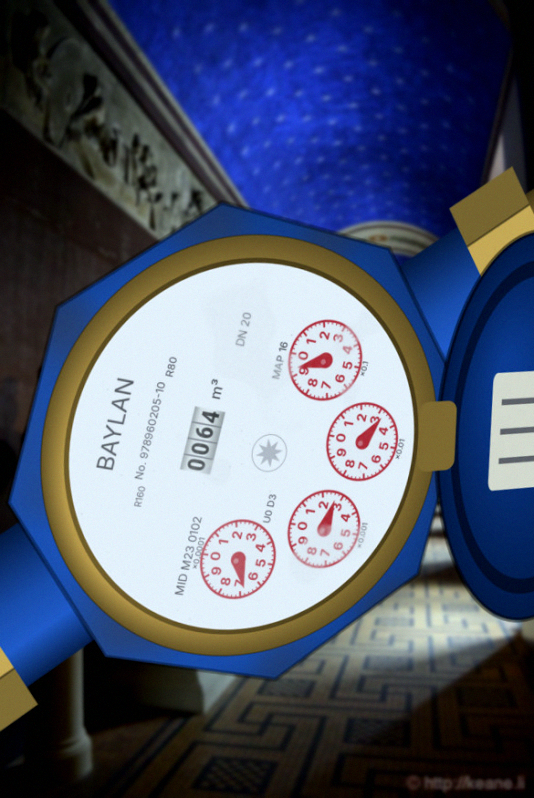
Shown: 63.9326 m³
